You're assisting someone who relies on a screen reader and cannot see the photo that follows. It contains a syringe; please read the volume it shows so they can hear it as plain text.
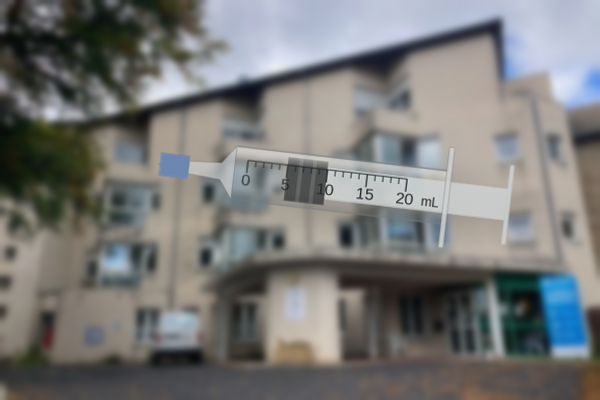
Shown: 5 mL
